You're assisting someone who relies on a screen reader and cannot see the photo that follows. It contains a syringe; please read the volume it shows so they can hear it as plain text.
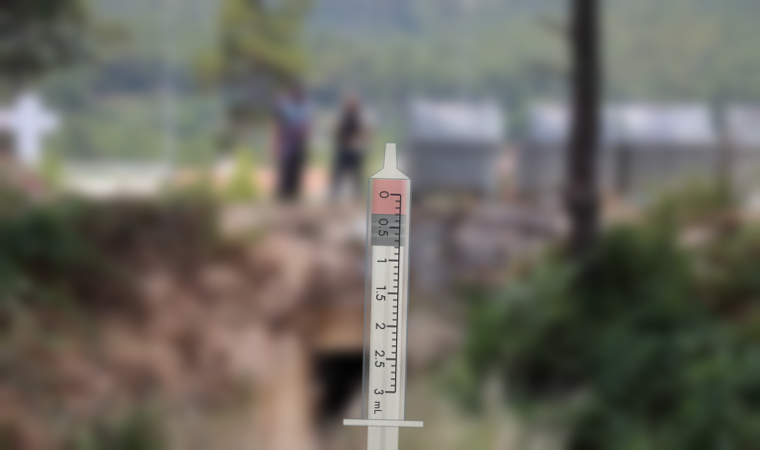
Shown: 0.3 mL
